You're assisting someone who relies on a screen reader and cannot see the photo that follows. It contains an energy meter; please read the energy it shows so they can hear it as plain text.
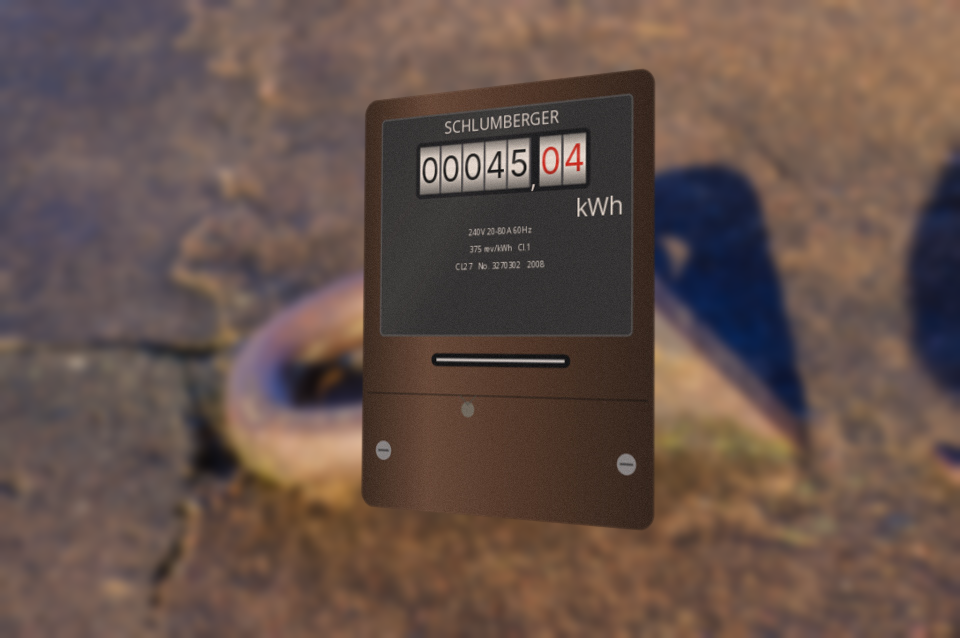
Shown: 45.04 kWh
